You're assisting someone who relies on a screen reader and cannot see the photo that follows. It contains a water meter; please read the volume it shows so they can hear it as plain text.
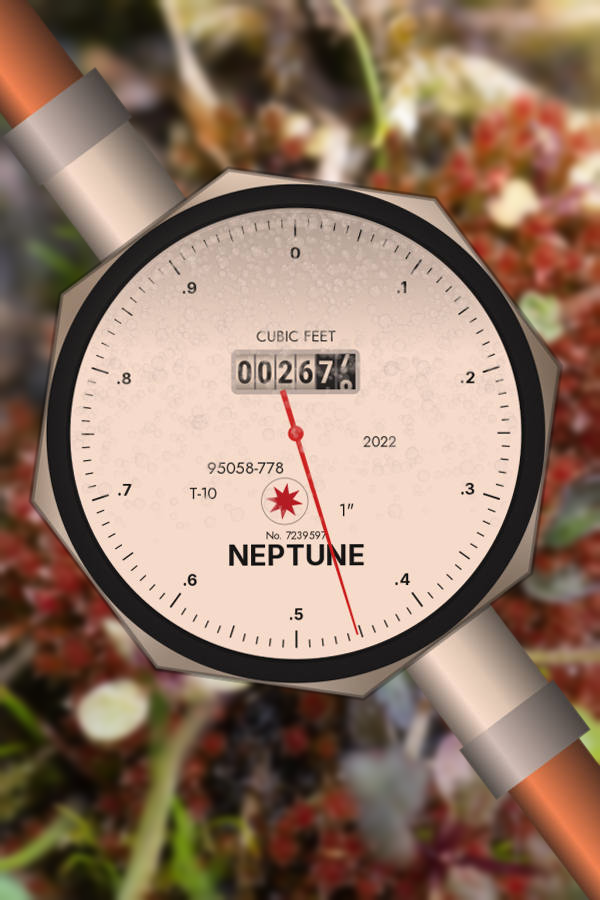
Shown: 2677.45 ft³
